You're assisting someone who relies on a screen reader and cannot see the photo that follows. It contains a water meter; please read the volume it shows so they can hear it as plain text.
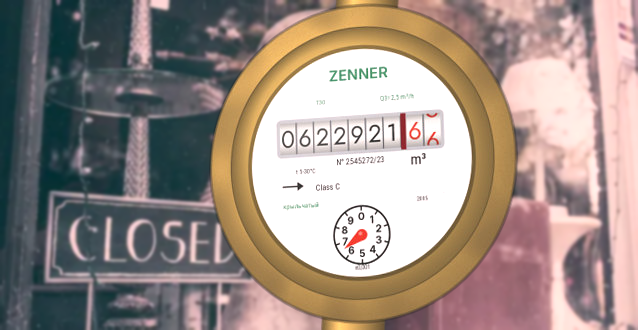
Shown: 622921.656 m³
